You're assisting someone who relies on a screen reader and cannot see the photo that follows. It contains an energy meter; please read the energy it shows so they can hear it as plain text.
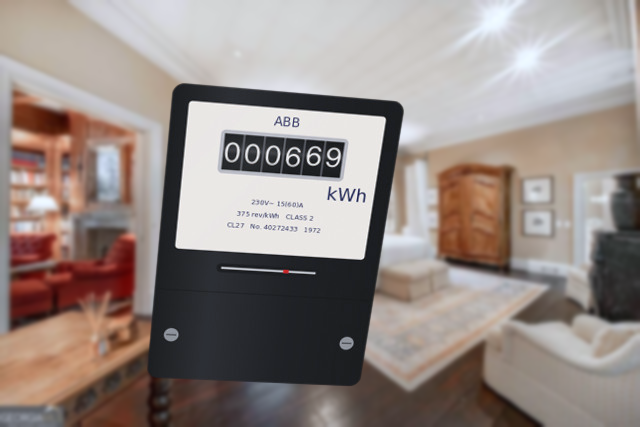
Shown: 669 kWh
